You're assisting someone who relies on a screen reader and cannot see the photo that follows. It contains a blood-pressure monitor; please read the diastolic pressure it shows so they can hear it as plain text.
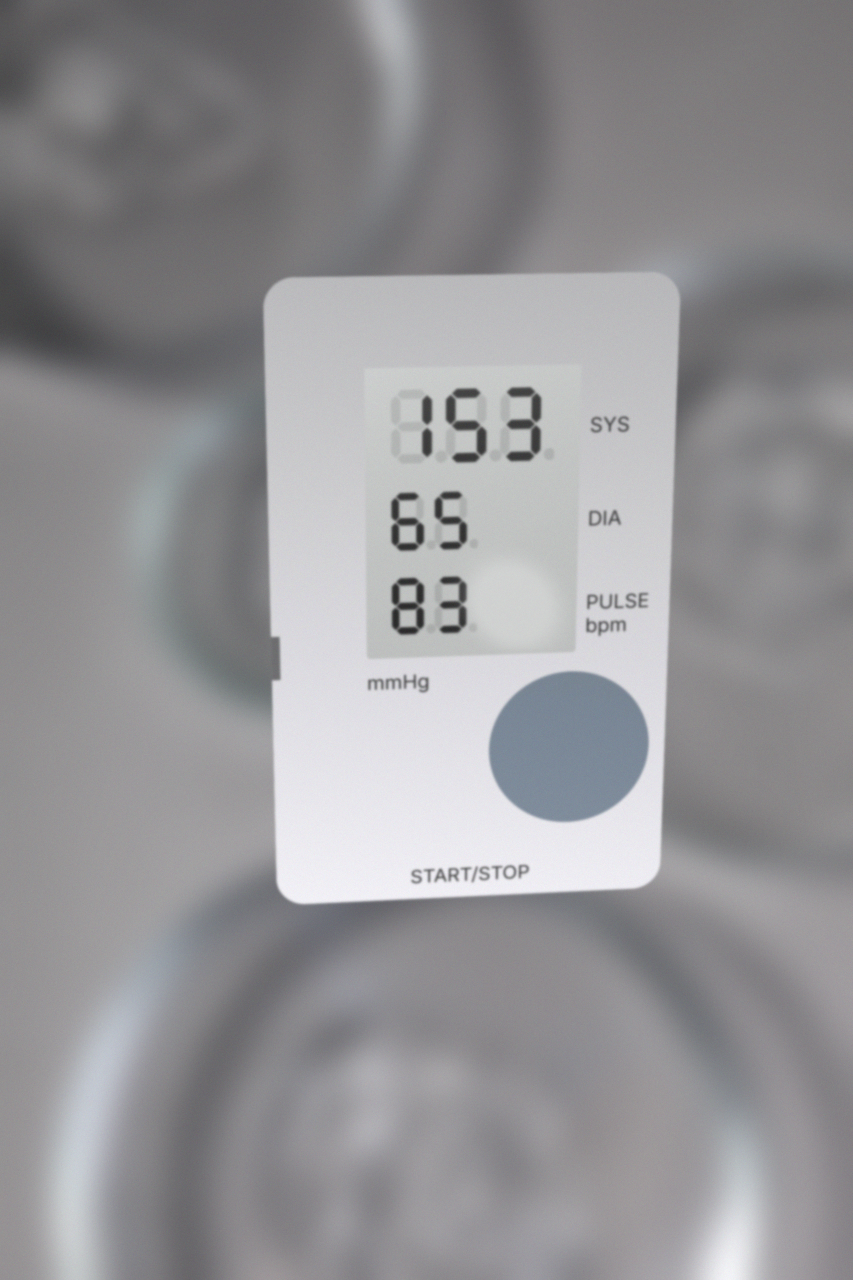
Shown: 65 mmHg
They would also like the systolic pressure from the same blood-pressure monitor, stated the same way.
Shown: 153 mmHg
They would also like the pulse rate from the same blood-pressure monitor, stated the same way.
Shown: 83 bpm
